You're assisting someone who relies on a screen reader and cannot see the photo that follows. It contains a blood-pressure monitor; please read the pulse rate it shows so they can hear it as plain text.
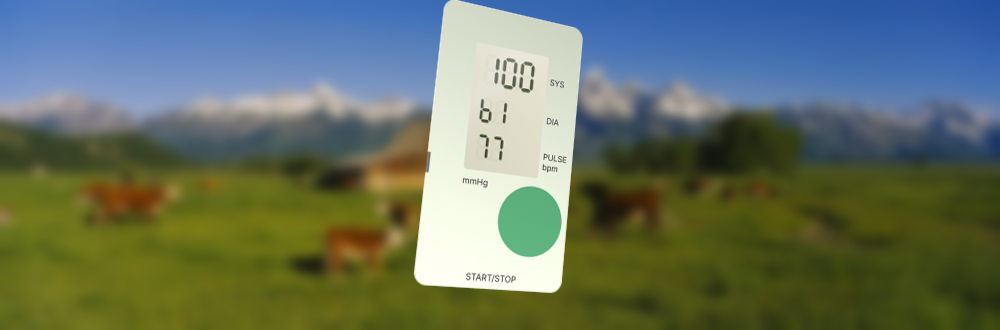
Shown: 77 bpm
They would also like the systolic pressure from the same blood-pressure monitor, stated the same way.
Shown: 100 mmHg
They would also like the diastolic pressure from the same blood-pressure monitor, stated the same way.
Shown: 61 mmHg
